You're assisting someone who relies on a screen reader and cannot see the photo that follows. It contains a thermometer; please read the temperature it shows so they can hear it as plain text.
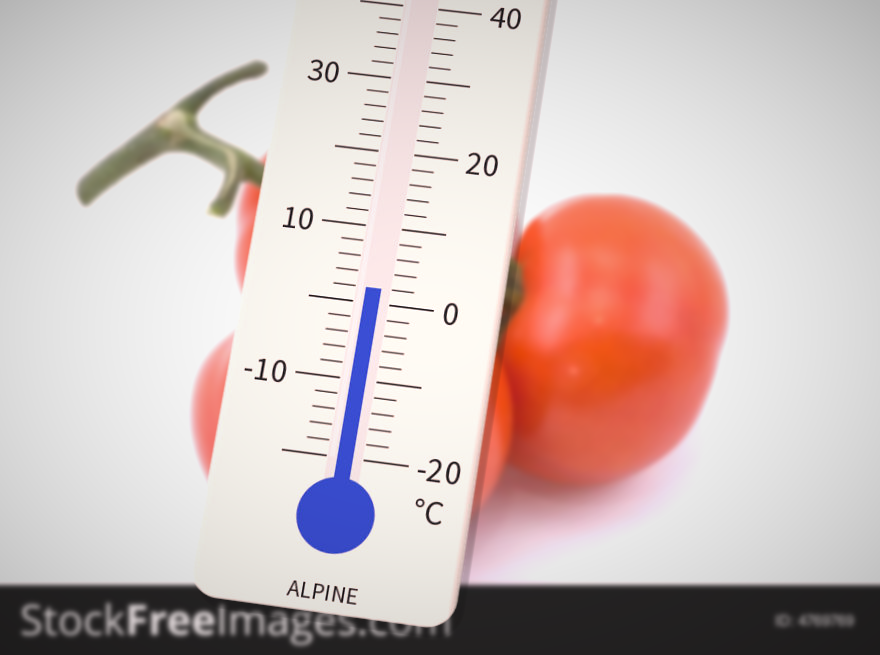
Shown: 2 °C
